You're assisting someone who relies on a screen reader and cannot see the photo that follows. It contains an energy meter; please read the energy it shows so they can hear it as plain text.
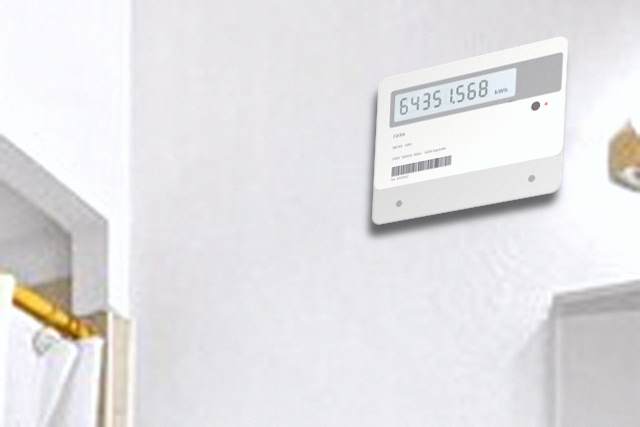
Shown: 64351.568 kWh
